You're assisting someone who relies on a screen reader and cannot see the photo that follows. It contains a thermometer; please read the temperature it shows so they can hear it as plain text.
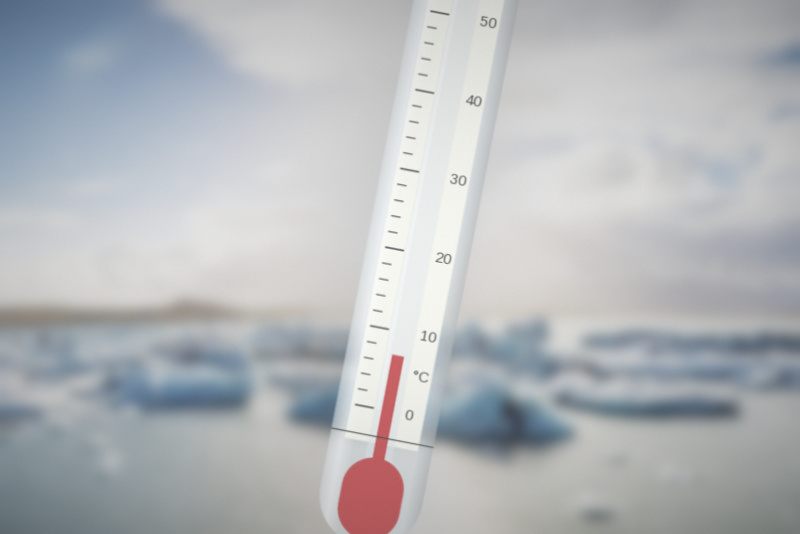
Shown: 7 °C
